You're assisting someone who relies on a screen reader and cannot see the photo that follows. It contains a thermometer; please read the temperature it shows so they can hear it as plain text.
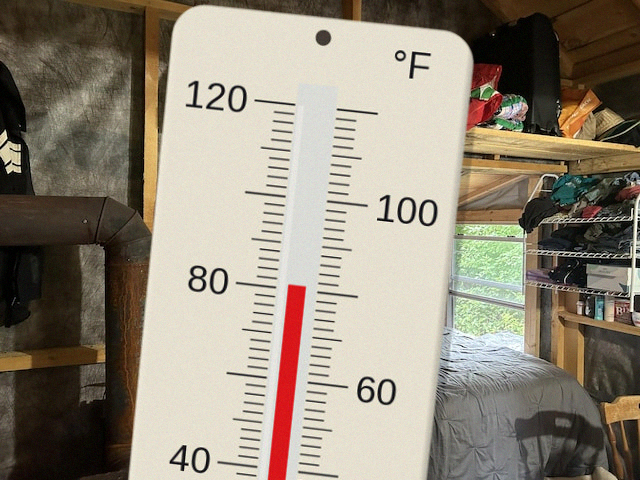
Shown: 81 °F
